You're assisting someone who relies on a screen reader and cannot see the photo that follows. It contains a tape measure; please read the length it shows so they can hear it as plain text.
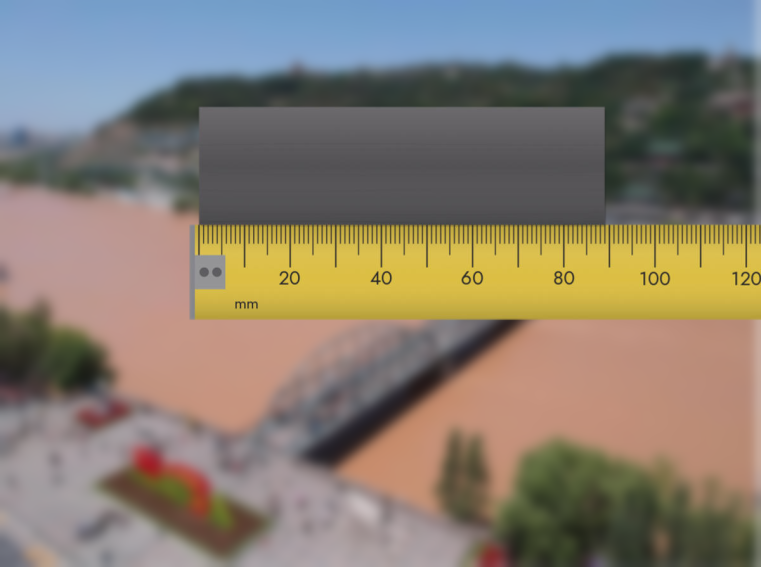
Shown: 89 mm
